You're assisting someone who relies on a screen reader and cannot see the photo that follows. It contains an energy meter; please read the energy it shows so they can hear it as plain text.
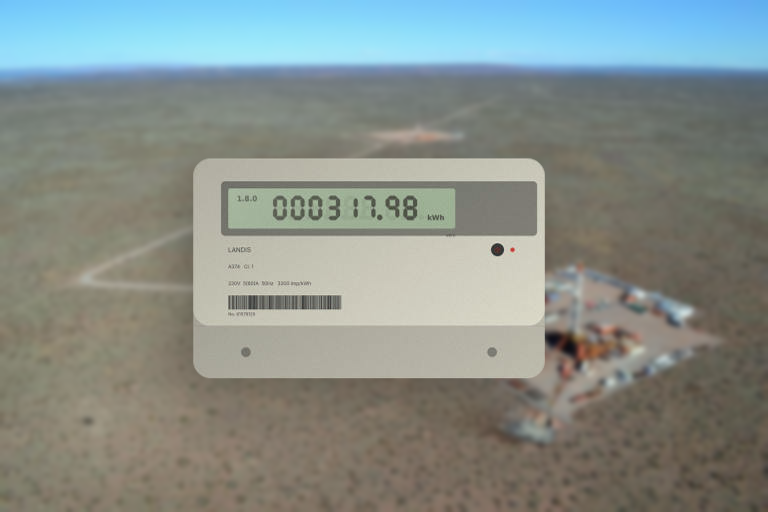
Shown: 317.98 kWh
